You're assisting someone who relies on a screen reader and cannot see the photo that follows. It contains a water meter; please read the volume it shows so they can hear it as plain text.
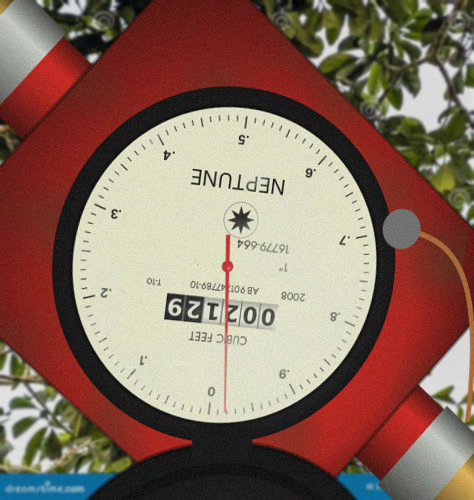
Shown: 2128.98 ft³
